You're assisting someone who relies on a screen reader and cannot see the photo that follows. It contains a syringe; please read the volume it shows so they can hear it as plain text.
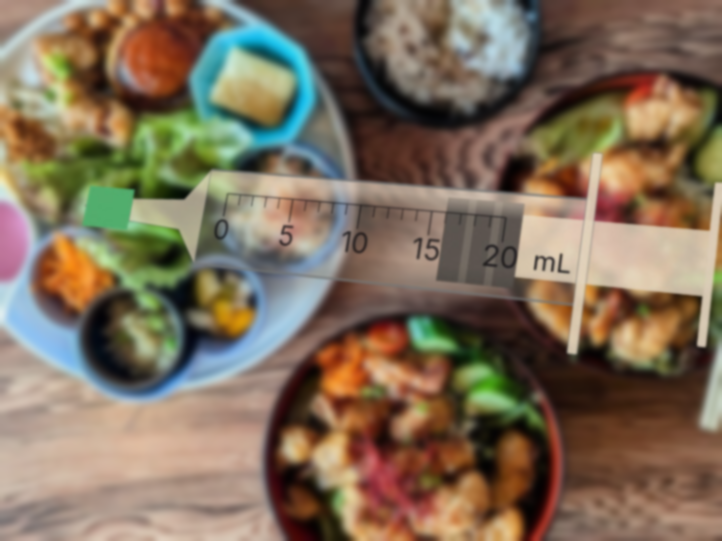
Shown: 16 mL
